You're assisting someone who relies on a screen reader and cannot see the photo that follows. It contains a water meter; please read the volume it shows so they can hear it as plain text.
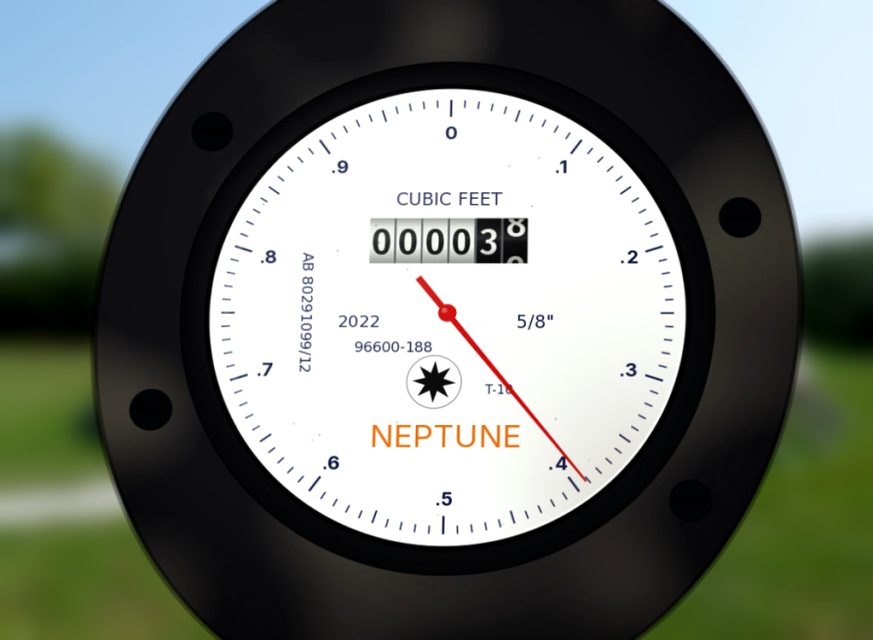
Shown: 38.39 ft³
